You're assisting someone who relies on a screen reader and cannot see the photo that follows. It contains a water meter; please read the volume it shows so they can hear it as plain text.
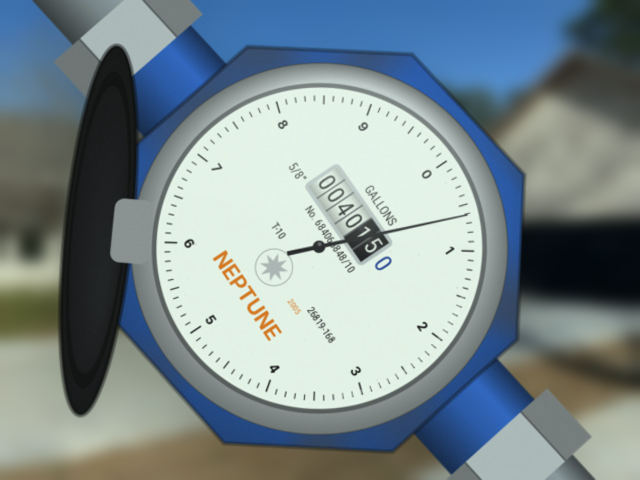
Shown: 40150.6 gal
